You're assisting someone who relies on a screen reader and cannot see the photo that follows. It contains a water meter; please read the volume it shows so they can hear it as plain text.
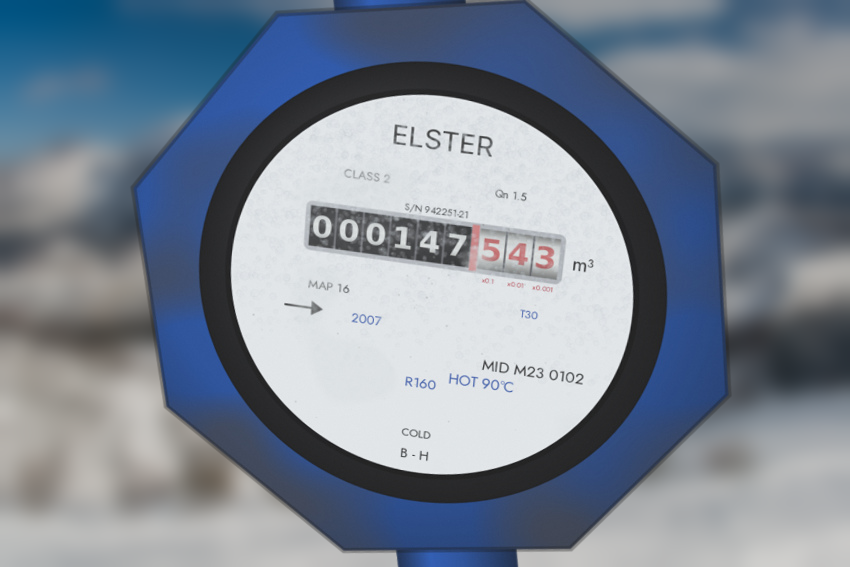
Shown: 147.543 m³
